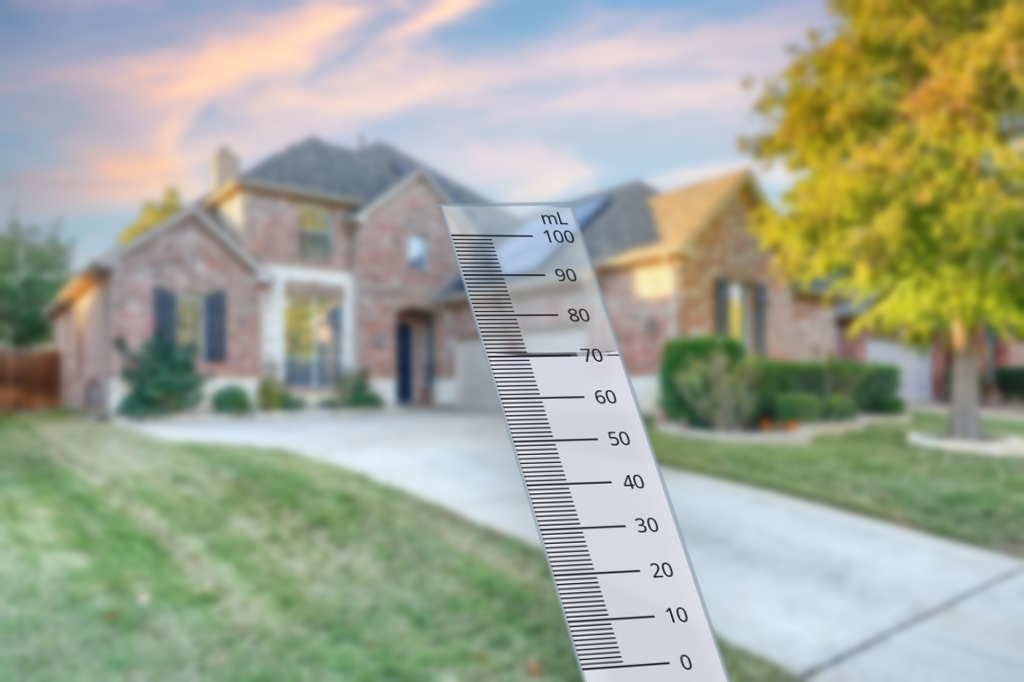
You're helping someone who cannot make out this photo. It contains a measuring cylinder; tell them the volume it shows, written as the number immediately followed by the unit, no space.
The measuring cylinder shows 70mL
